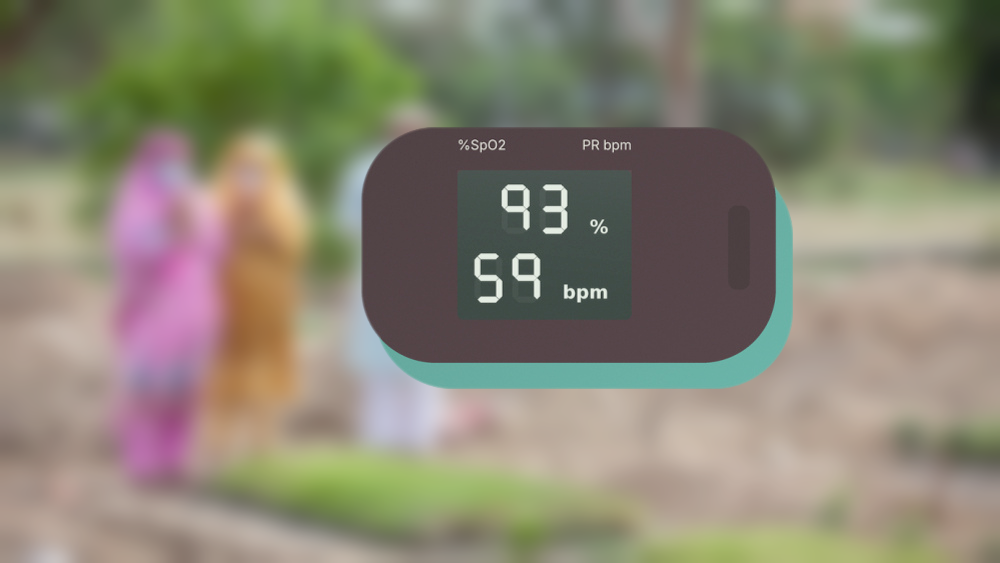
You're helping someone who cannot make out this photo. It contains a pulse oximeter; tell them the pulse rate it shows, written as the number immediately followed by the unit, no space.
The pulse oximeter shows 59bpm
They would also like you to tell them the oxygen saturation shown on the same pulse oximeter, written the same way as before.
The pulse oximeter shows 93%
